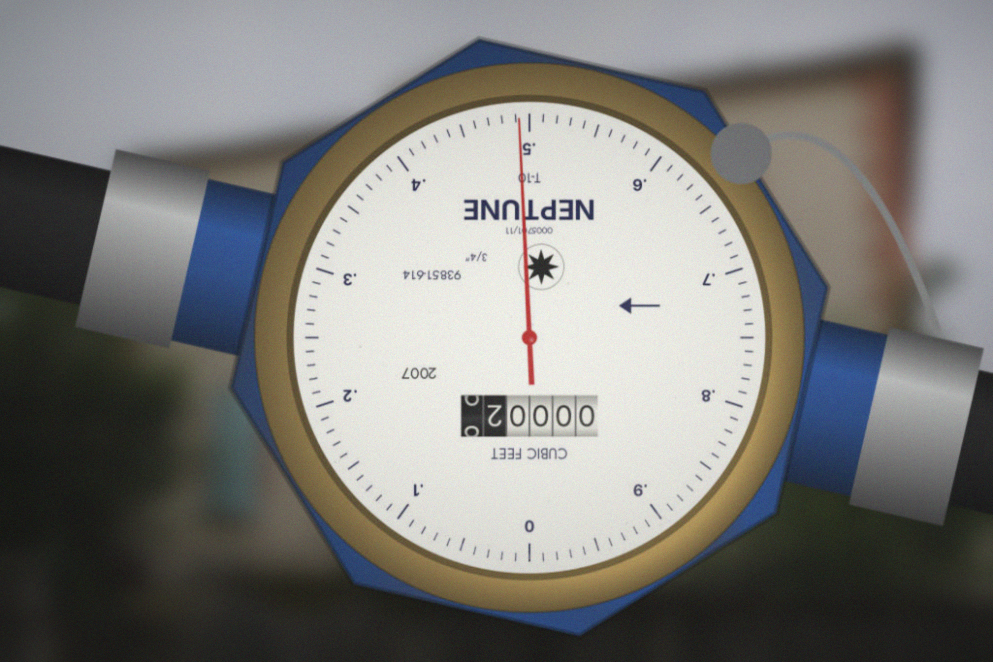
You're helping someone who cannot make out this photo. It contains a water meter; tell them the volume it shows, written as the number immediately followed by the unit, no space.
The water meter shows 28.49ft³
